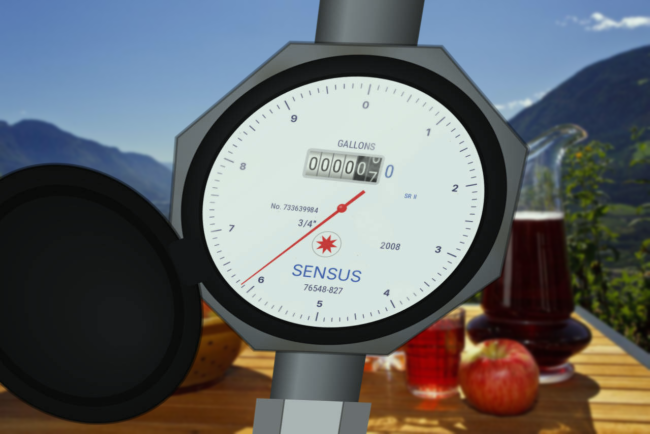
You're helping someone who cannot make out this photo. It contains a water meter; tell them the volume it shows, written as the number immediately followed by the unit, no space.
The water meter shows 66.1gal
